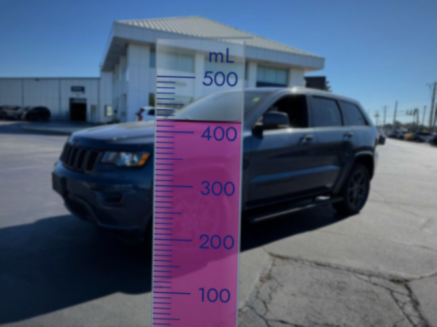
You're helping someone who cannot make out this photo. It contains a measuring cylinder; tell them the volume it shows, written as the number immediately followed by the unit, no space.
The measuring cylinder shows 420mL
